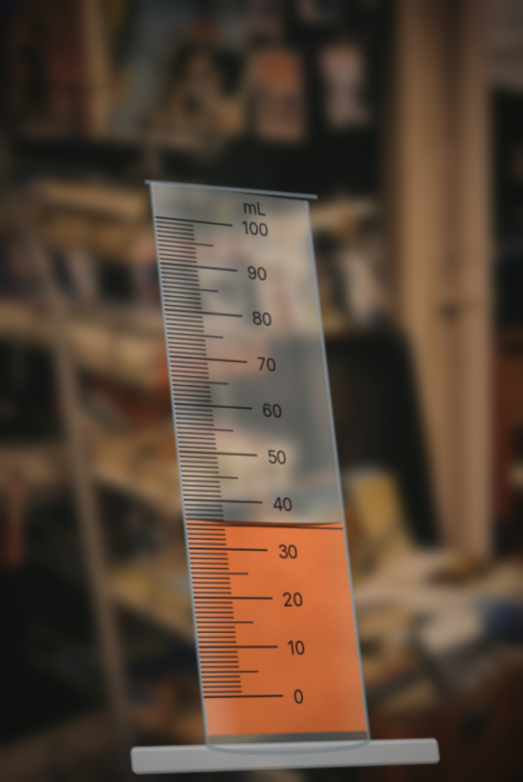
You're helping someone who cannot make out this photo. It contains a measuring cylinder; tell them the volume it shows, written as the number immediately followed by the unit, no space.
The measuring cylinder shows 35mL
